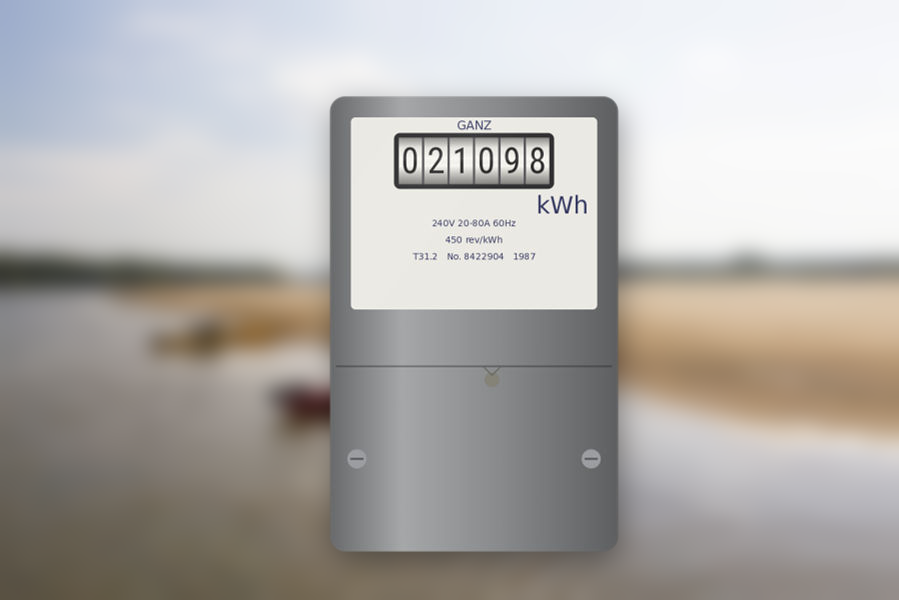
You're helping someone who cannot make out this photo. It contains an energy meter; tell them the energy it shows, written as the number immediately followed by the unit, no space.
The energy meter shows 21098kWh
